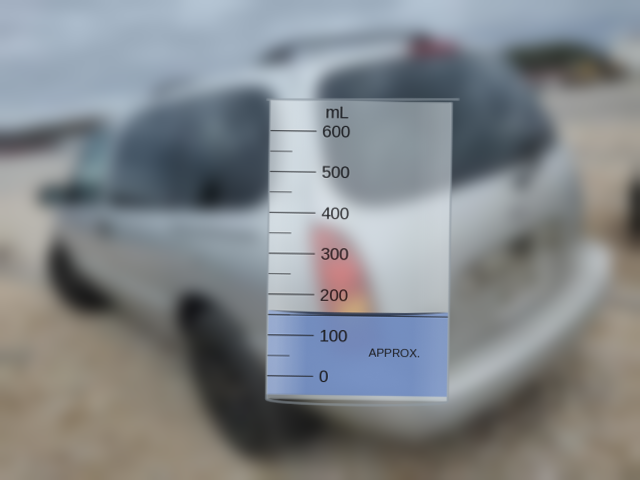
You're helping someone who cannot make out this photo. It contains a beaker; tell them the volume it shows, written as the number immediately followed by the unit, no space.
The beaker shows 150mL
